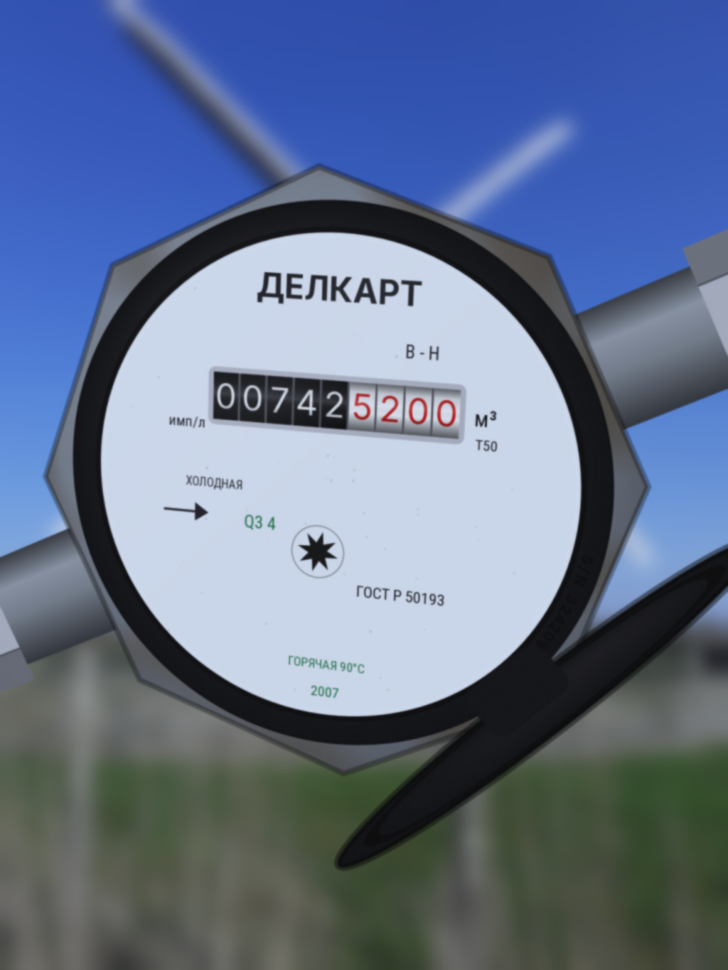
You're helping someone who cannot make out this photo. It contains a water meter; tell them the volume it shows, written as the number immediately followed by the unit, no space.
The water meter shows 742.5200m³
